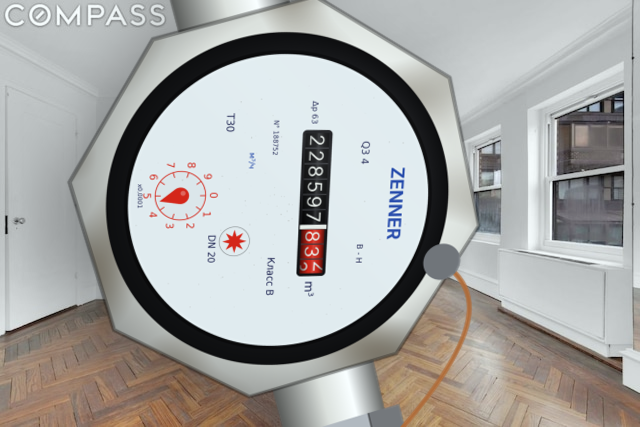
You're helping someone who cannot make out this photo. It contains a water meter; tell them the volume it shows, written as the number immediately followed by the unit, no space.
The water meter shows 228597.8324m³
